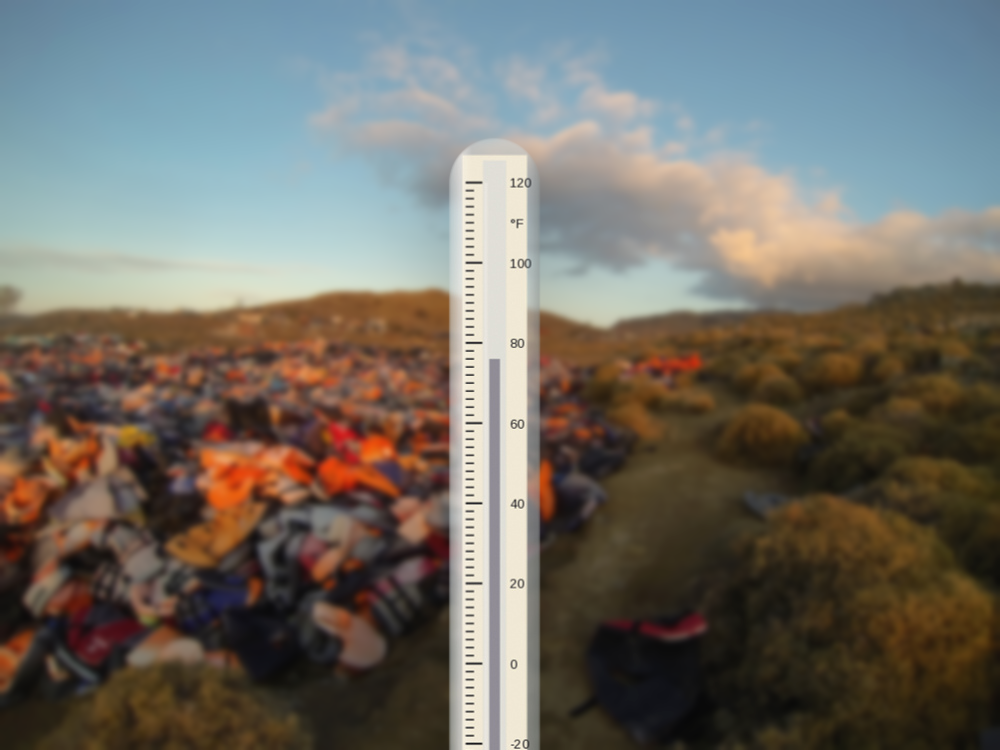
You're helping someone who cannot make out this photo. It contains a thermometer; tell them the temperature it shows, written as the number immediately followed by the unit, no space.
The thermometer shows 76°F
